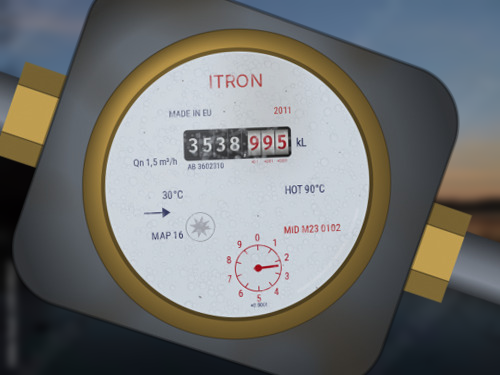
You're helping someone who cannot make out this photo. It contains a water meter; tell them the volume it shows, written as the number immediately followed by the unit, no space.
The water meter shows 3538.9952kL
